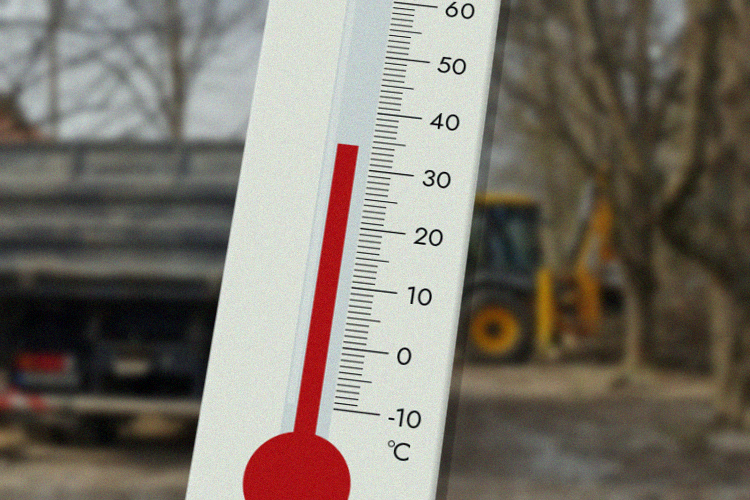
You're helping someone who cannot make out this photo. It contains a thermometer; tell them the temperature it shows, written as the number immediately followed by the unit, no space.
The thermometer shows 34°C
